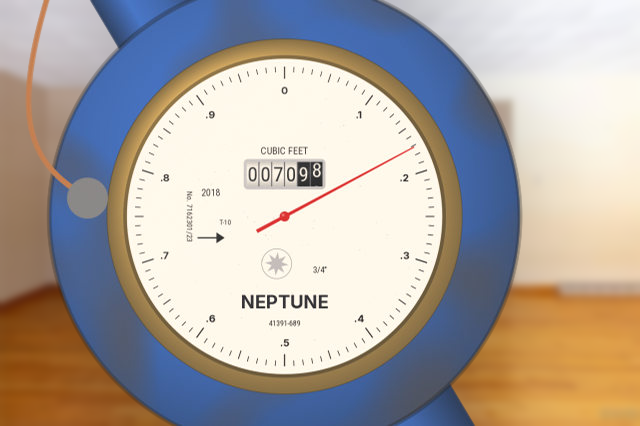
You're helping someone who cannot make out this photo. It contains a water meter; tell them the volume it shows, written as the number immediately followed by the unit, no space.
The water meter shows 7098.17ft³
